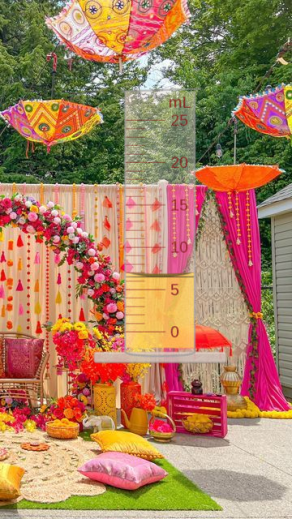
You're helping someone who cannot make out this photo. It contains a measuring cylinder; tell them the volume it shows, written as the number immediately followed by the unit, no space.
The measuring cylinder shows 6.5mL
